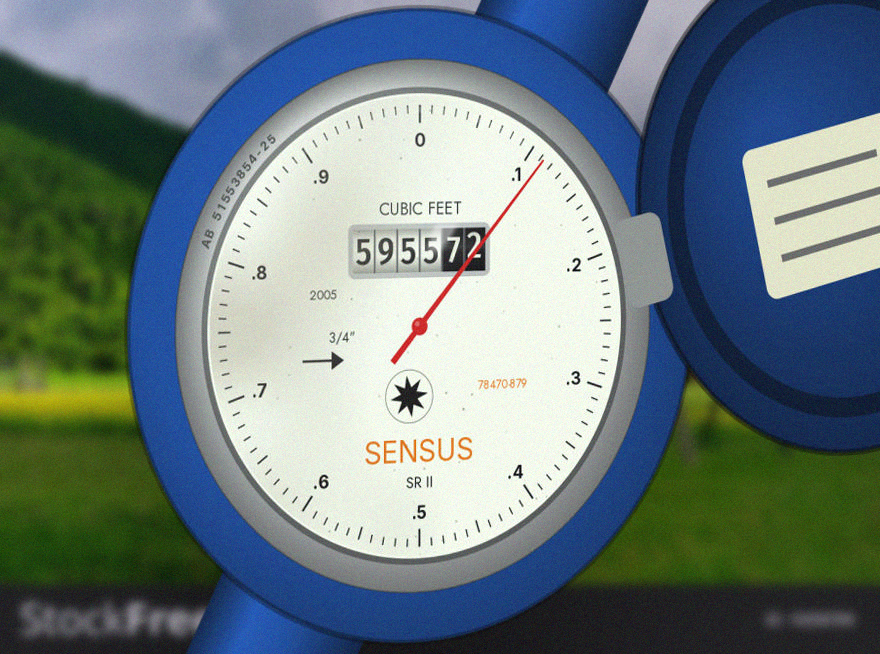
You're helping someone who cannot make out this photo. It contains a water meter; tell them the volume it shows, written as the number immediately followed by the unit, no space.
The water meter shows 595572.11ft³
